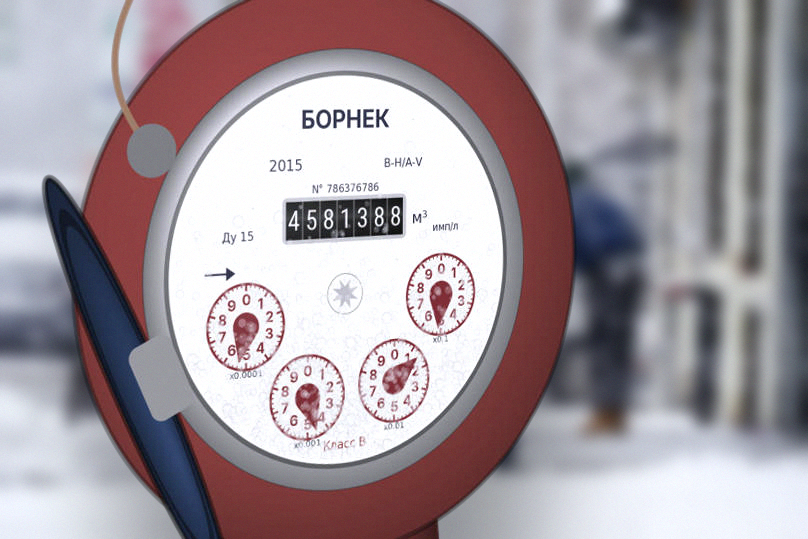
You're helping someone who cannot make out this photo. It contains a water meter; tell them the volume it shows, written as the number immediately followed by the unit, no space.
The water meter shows 4581388.5145m³
